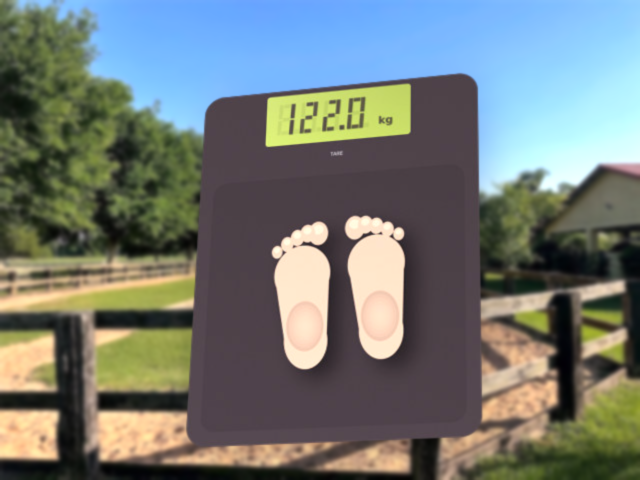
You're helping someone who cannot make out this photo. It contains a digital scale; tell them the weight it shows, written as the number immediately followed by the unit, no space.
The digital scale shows 122.0kg
